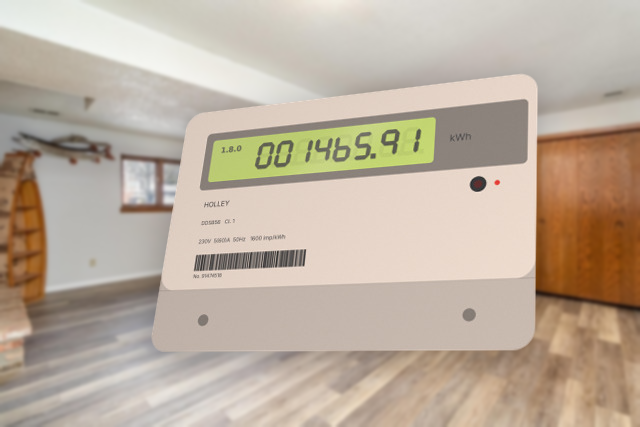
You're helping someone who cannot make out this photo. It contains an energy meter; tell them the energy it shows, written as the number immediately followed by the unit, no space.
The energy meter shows 1465.91kWh
